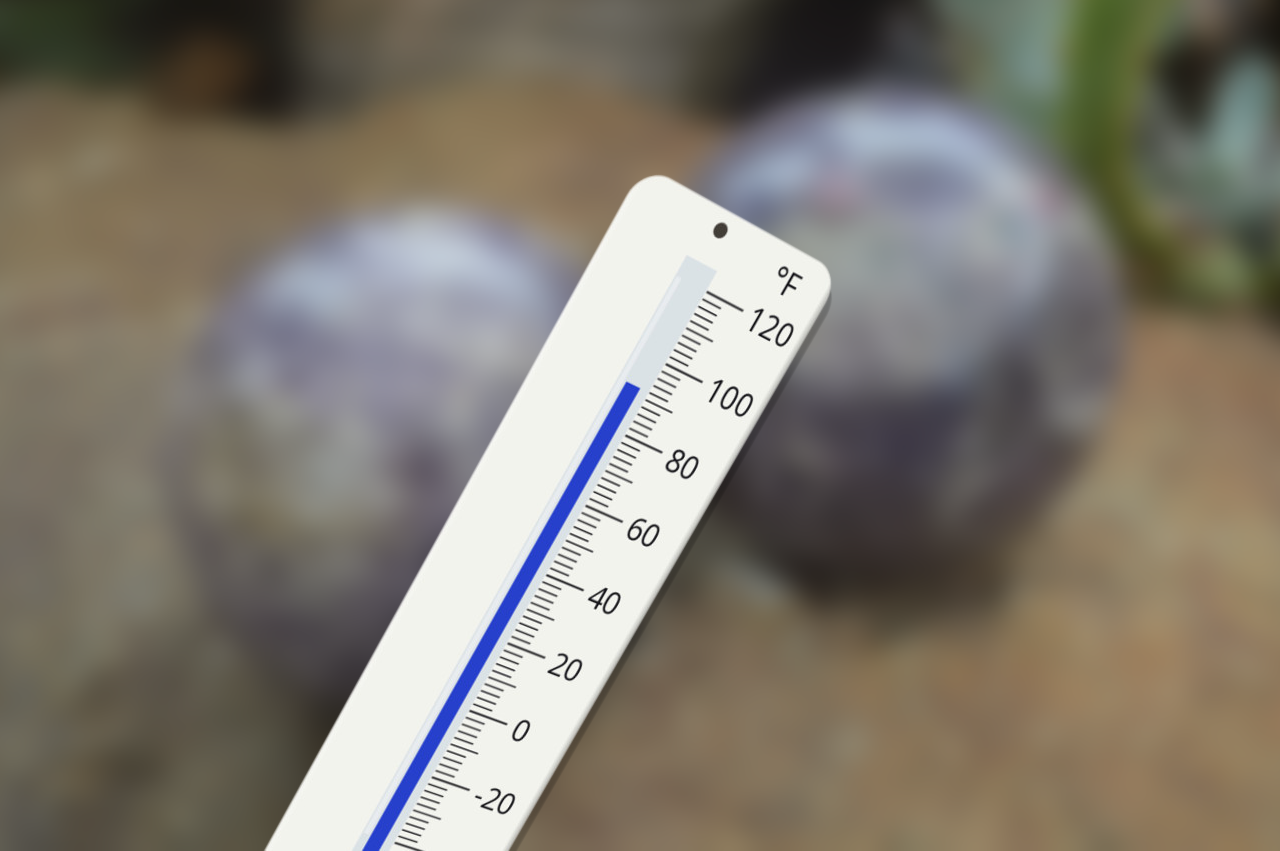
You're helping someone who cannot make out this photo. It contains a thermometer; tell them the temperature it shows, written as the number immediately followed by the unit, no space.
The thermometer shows 92°F
